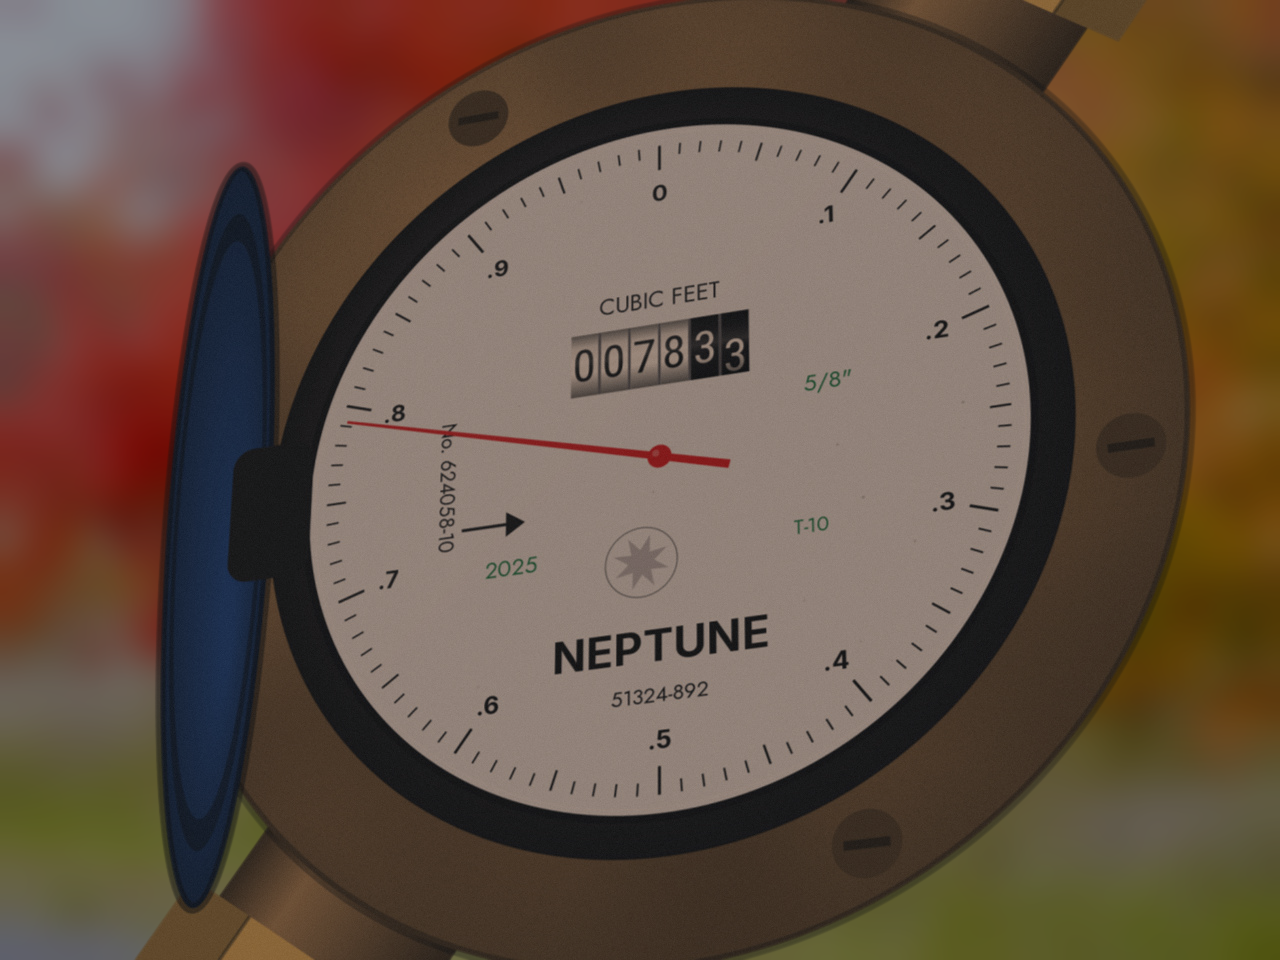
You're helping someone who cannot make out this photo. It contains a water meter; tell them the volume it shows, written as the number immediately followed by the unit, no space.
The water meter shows 7832.79ft³
